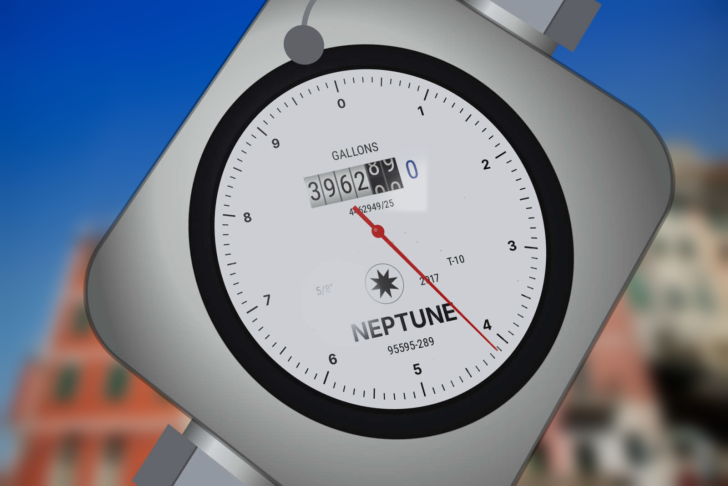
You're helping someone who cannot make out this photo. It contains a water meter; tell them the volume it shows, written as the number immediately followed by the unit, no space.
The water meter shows 3962894.1gal
